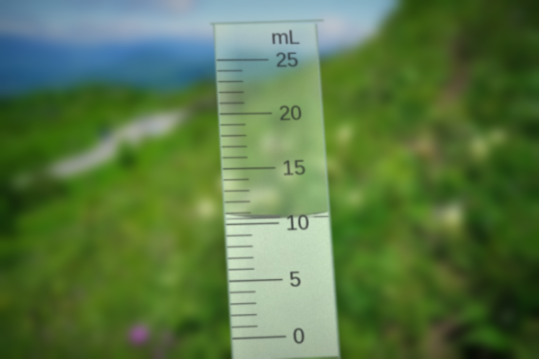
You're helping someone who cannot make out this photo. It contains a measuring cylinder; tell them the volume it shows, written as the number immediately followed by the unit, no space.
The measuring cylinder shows 10.5mL
